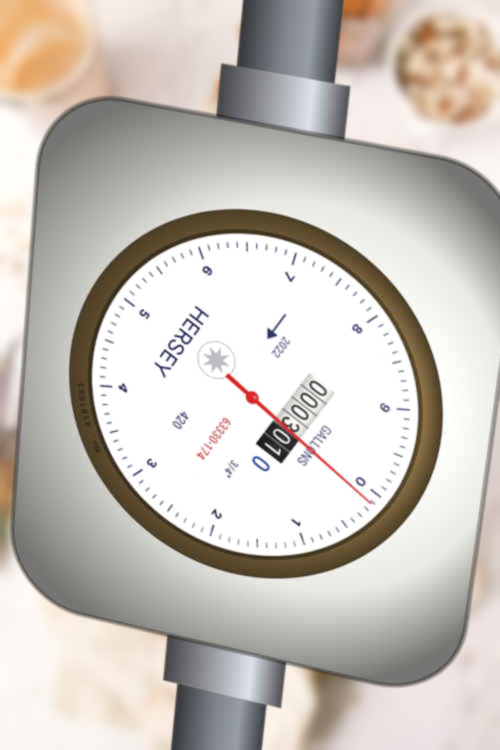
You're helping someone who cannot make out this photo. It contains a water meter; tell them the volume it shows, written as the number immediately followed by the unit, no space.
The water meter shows 3010.1gal
